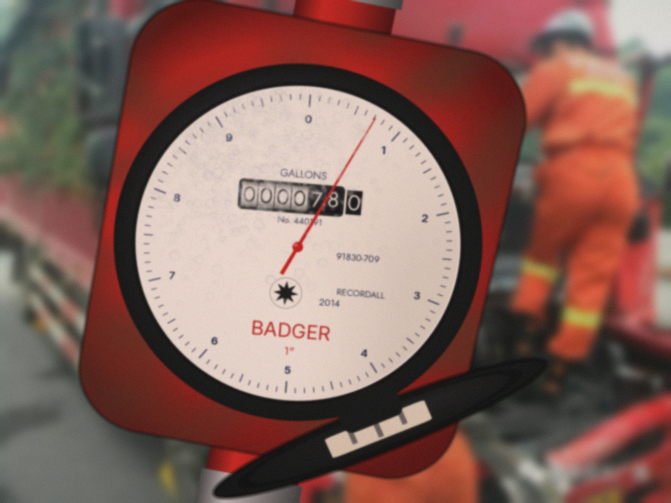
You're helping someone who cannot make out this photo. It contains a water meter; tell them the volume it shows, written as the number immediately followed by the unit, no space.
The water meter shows 780.7gal
